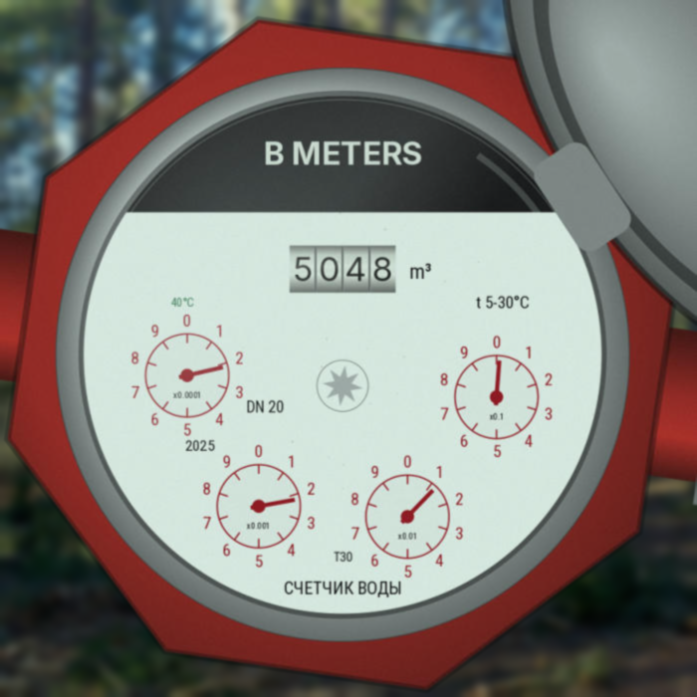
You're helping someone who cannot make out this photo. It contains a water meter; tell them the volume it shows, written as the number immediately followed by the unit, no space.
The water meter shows 5048.0122m³
